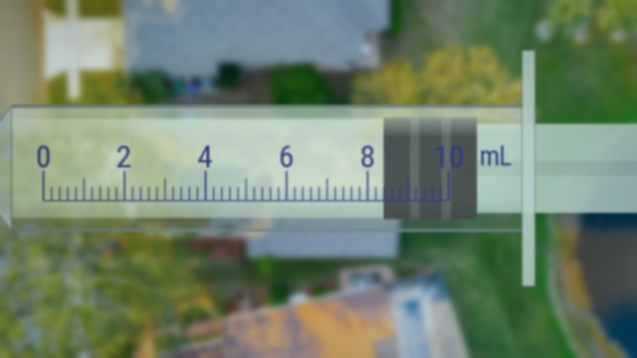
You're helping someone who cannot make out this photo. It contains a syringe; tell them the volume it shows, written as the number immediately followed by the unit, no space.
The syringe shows 8.4mL
